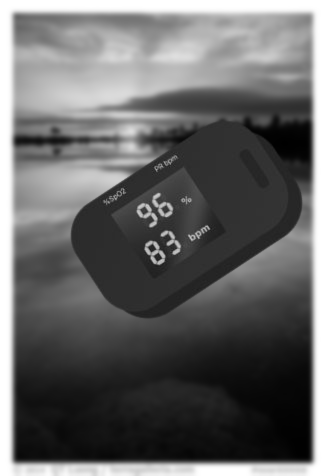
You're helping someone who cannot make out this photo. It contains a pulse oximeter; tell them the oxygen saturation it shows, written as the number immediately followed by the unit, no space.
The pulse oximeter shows 96%
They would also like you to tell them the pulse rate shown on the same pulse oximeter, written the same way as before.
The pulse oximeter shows 83bpm
